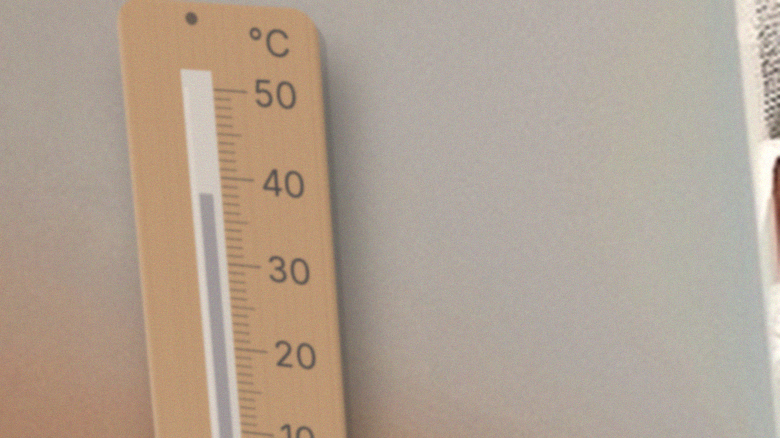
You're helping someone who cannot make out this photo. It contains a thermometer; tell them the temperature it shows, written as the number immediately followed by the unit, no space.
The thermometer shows 38°C
